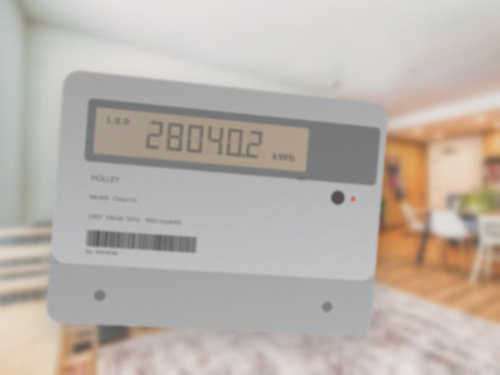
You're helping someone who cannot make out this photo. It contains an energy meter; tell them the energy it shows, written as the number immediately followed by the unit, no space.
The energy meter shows 28040.2kWh
